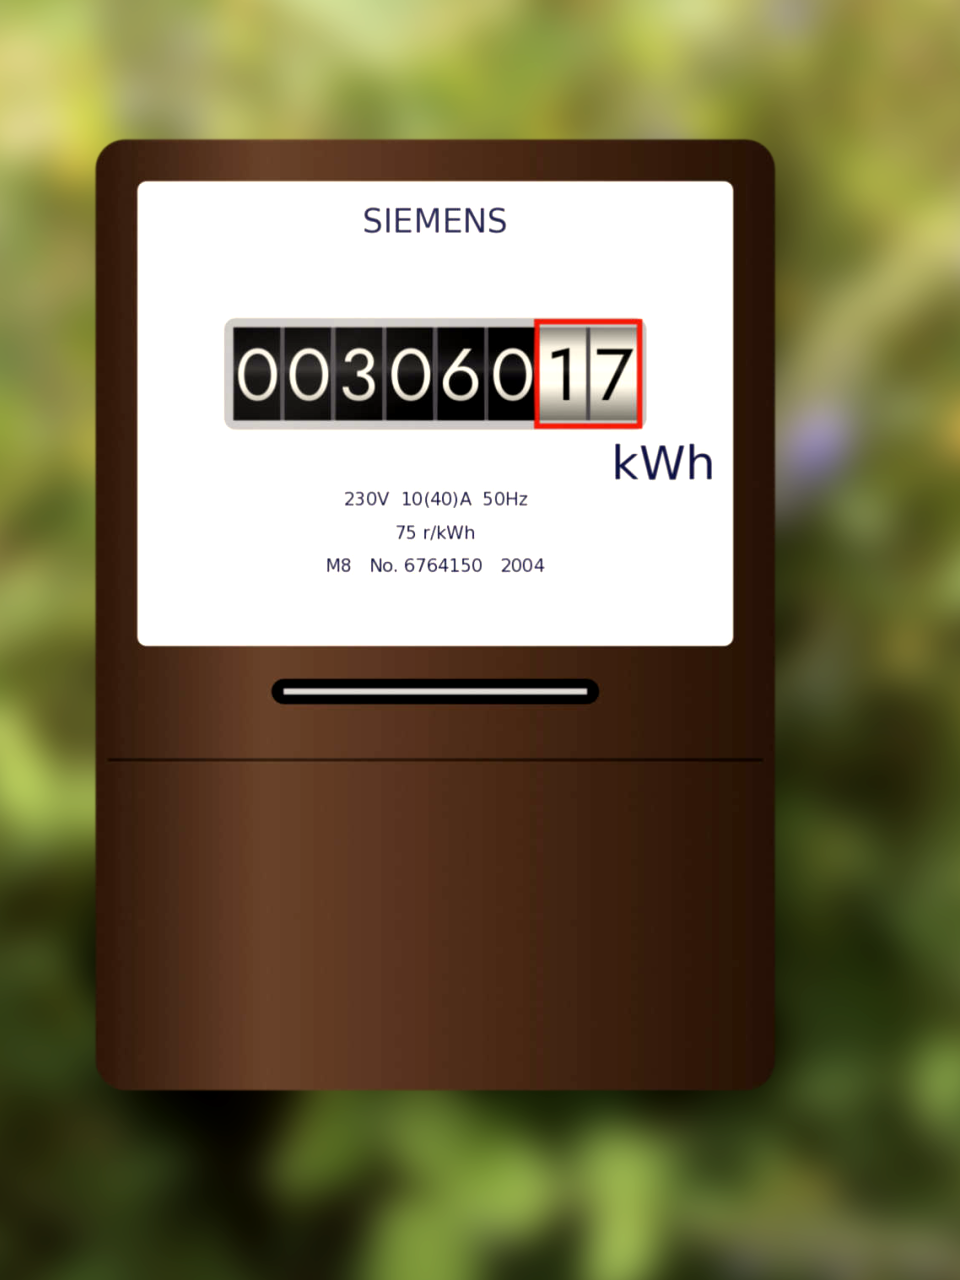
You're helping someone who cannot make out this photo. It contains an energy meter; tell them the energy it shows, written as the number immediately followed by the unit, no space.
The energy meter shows 3060.17kWh
